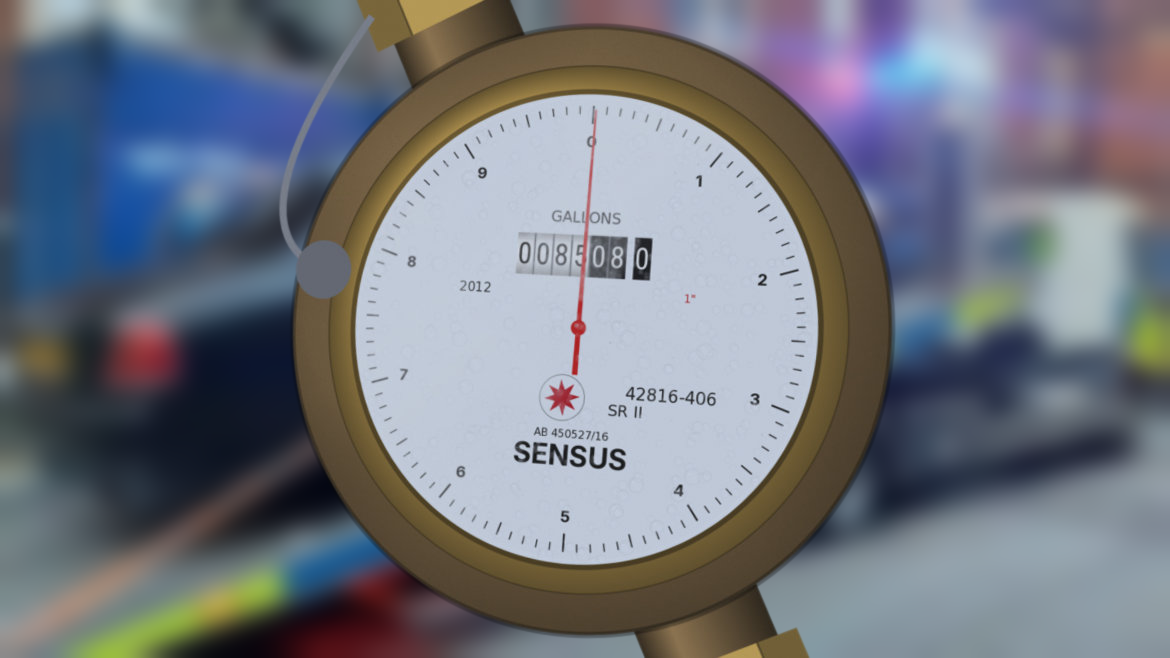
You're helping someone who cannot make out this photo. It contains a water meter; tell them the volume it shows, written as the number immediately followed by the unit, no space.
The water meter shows 85080.0gal
